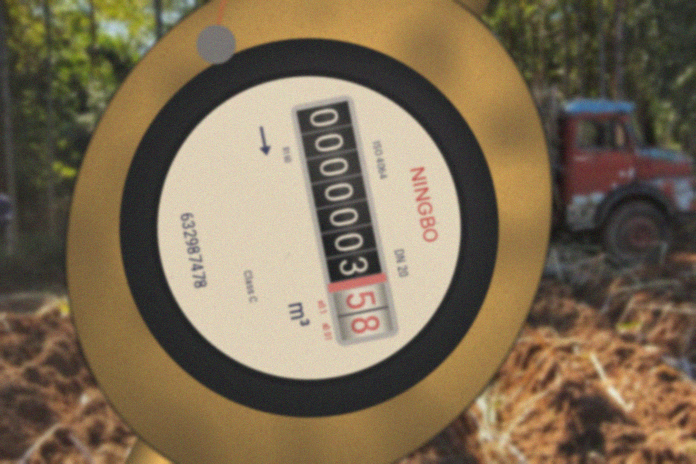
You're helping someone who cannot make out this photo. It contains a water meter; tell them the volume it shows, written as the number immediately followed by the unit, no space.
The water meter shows 3.58m³
